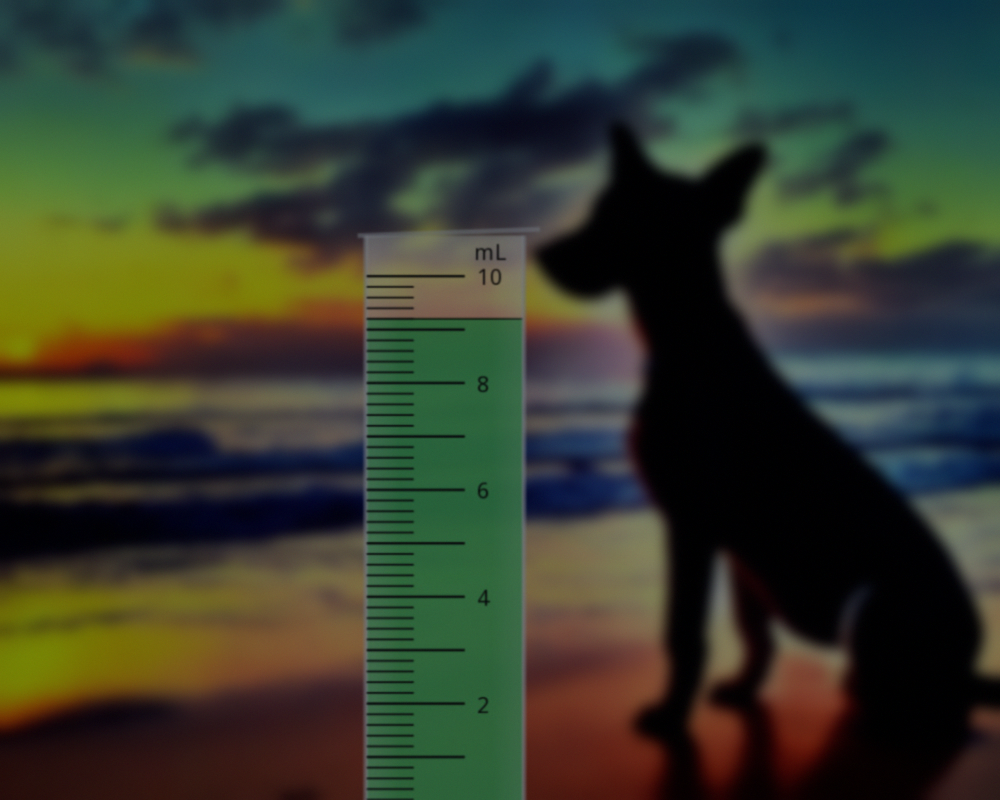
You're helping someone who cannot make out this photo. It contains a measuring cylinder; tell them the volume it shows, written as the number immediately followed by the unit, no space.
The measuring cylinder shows 9.2mL
